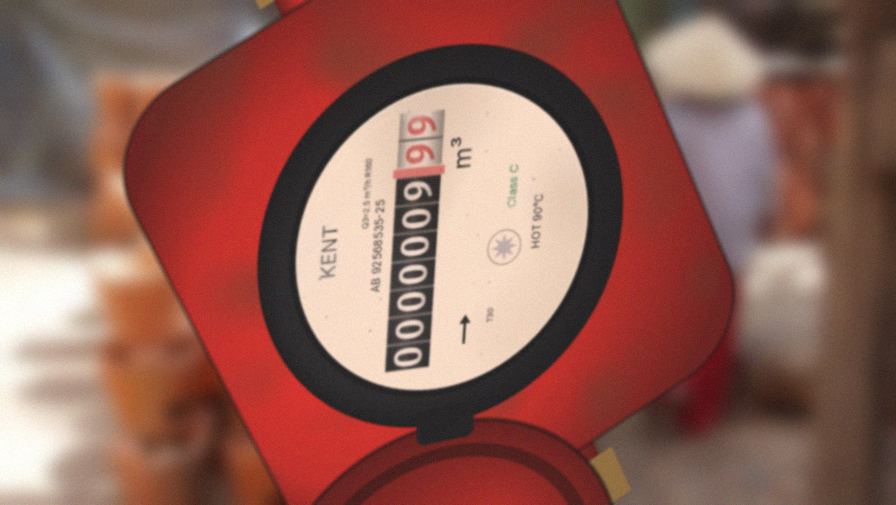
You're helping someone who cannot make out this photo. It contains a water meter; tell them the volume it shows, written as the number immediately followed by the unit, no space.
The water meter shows 9.99m³
